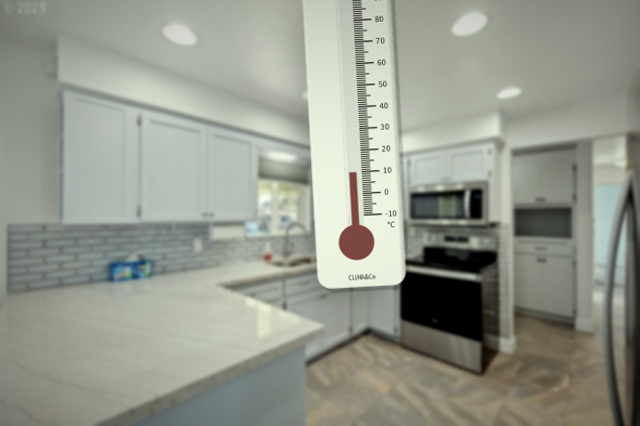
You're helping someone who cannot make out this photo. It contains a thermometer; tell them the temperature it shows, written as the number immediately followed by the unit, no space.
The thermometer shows 10°C
